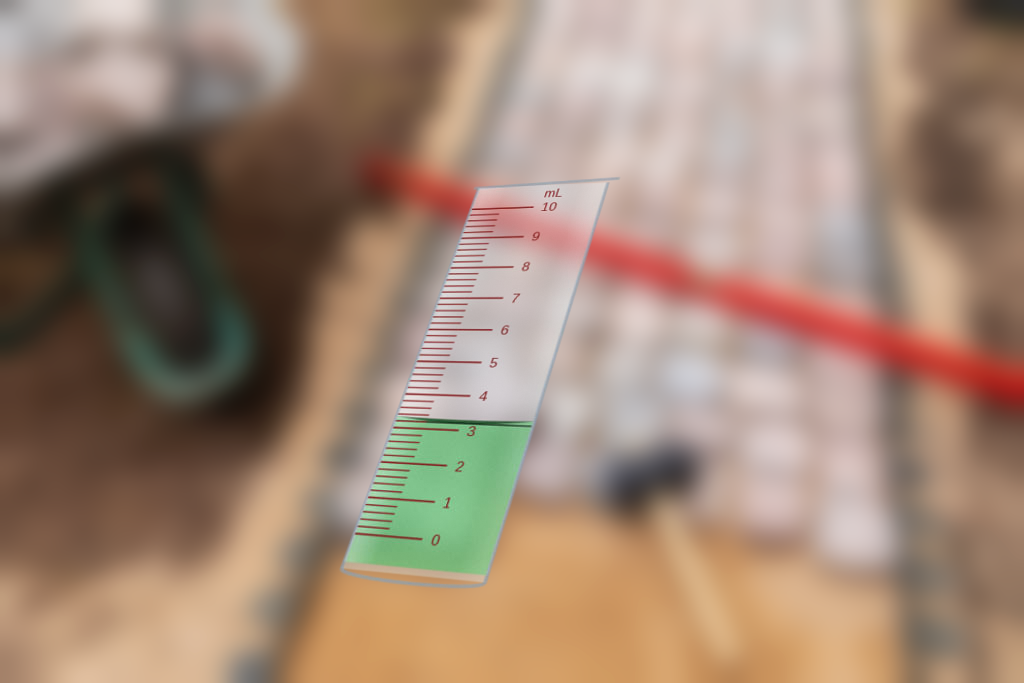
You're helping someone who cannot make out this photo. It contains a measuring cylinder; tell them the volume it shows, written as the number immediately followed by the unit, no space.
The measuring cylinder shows 3.2mL
